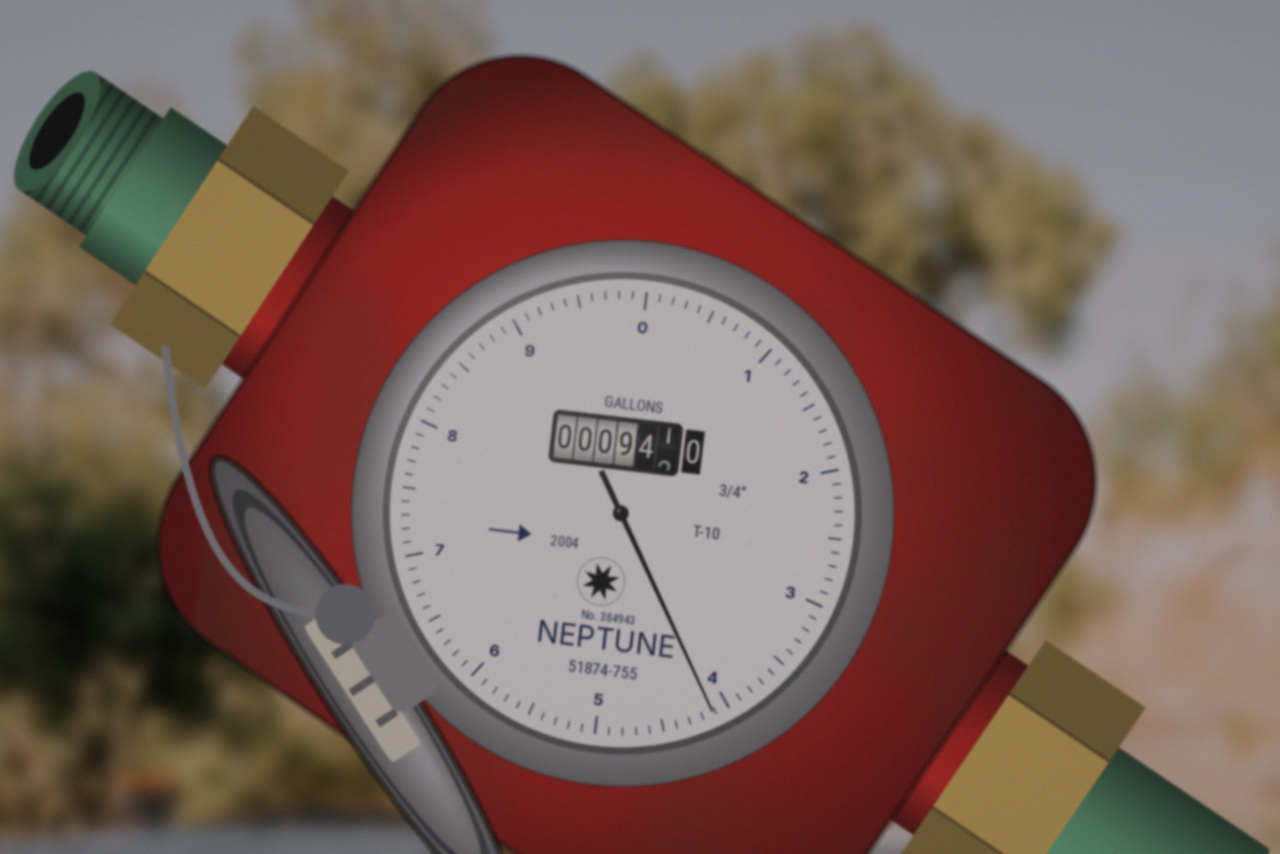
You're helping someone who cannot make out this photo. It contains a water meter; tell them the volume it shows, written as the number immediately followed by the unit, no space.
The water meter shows 9414.1gal
